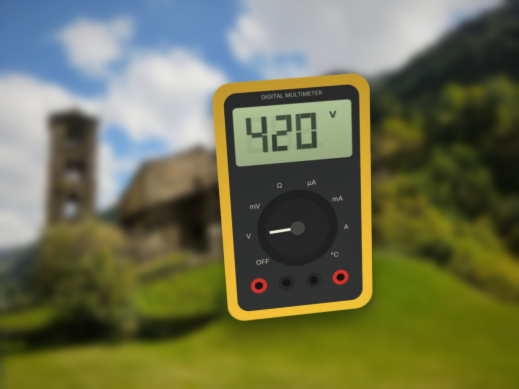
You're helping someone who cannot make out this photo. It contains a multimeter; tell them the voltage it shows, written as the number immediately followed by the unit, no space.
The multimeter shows 420V
